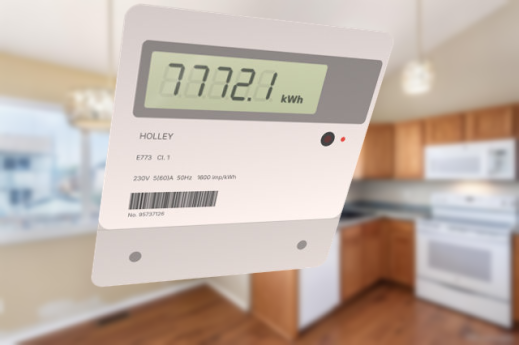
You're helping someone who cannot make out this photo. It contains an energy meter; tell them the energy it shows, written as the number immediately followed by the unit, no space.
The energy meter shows 7772.1kWh
